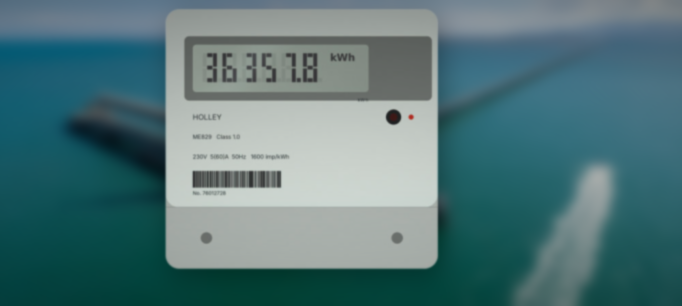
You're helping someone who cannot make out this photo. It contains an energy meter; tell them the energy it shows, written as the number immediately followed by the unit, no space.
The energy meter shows 36357.8kWh
